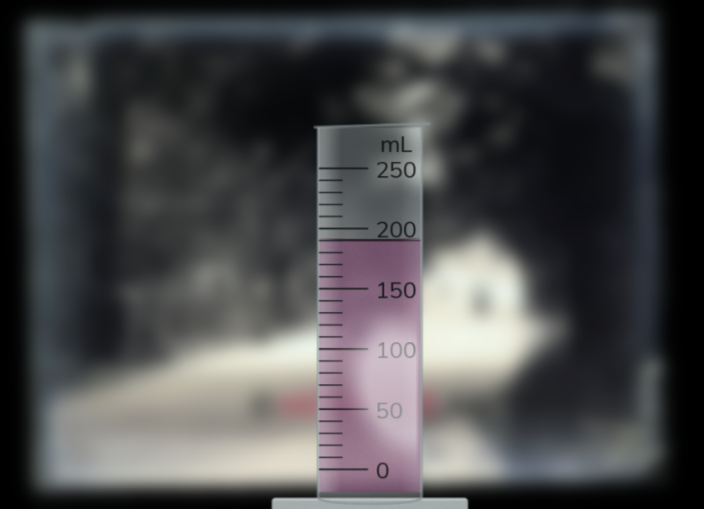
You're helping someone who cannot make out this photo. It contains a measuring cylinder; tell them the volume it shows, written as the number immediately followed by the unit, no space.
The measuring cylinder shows 190mL
